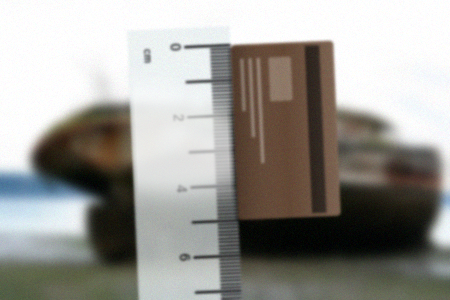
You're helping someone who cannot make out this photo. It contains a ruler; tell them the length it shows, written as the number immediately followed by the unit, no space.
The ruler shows 5cm
